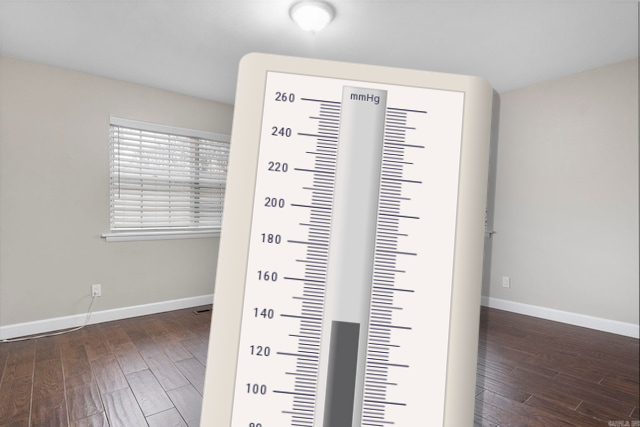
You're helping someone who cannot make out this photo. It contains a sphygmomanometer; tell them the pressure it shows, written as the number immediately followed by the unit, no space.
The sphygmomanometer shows 140mmHg
